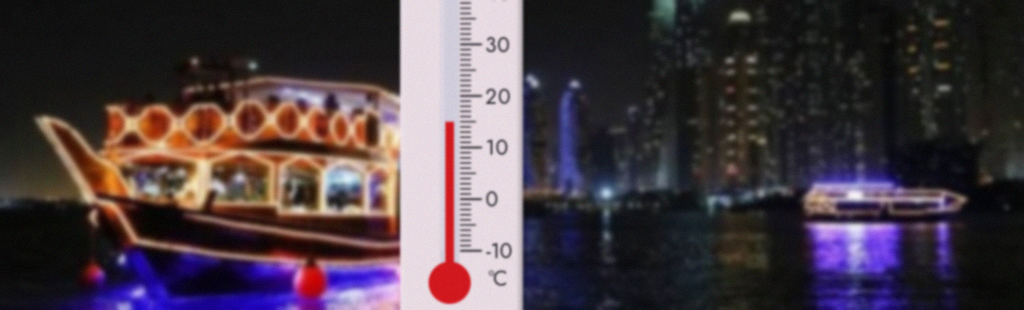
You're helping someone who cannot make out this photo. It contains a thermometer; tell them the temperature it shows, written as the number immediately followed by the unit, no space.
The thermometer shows 15°C
